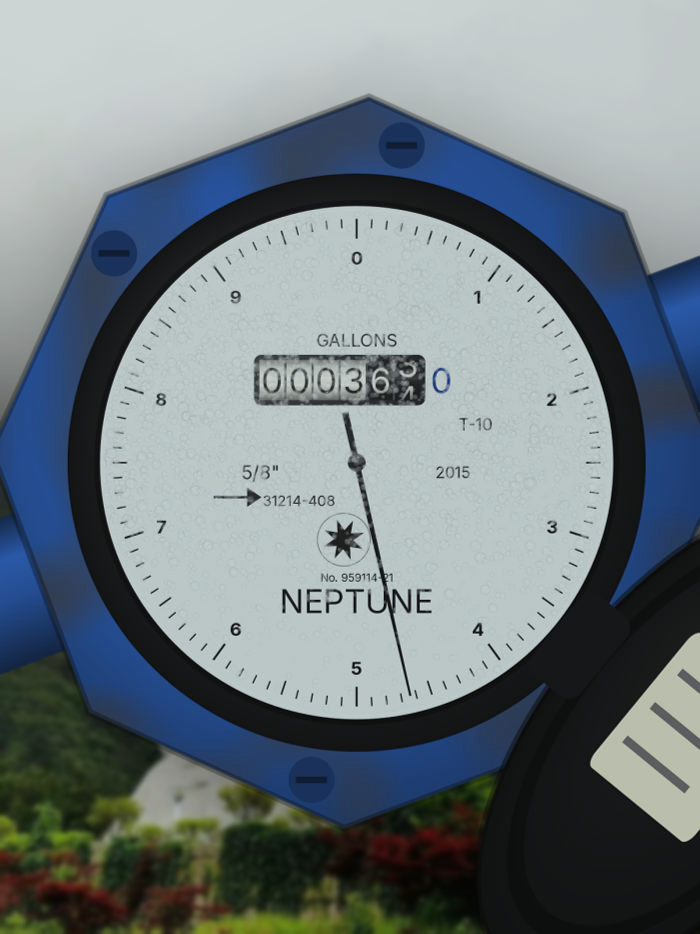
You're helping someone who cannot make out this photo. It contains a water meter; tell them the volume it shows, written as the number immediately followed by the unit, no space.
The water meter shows 3634.6gal
